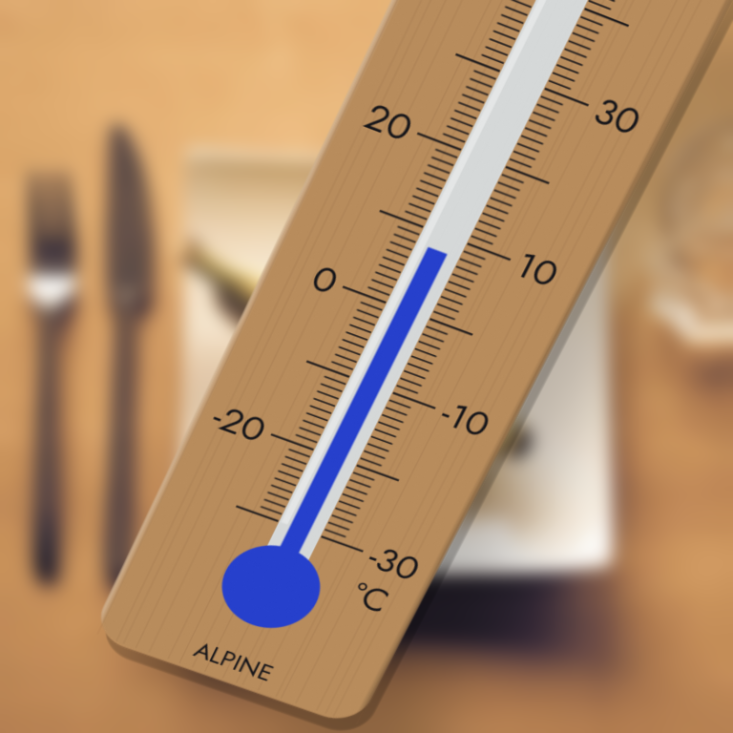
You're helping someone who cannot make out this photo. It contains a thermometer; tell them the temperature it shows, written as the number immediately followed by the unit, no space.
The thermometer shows 8°C
